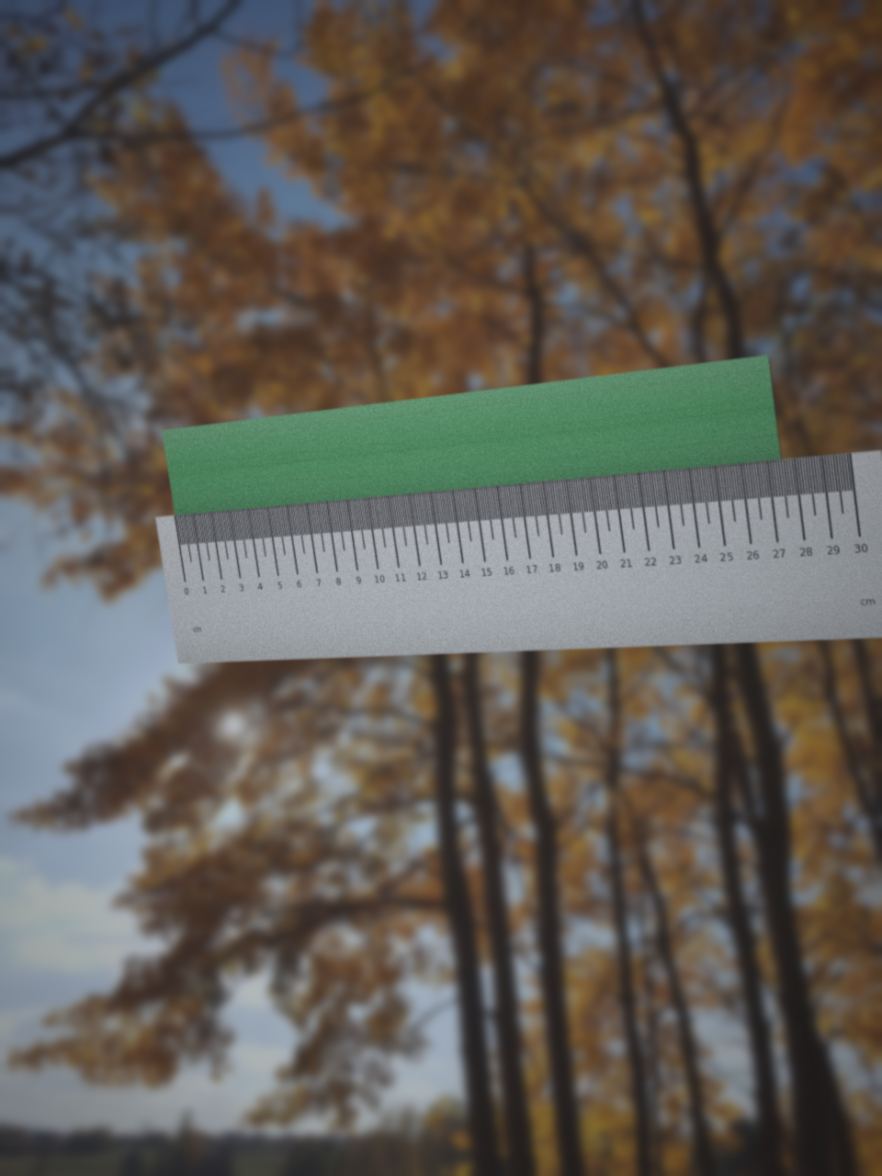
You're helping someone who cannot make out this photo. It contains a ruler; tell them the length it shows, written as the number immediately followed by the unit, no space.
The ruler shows 27.5cm
